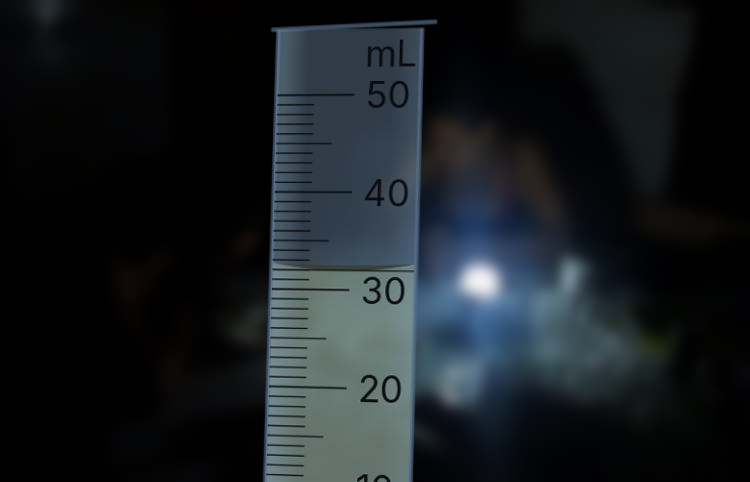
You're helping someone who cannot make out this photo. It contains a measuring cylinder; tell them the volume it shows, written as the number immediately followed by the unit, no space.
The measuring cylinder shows 32mL
